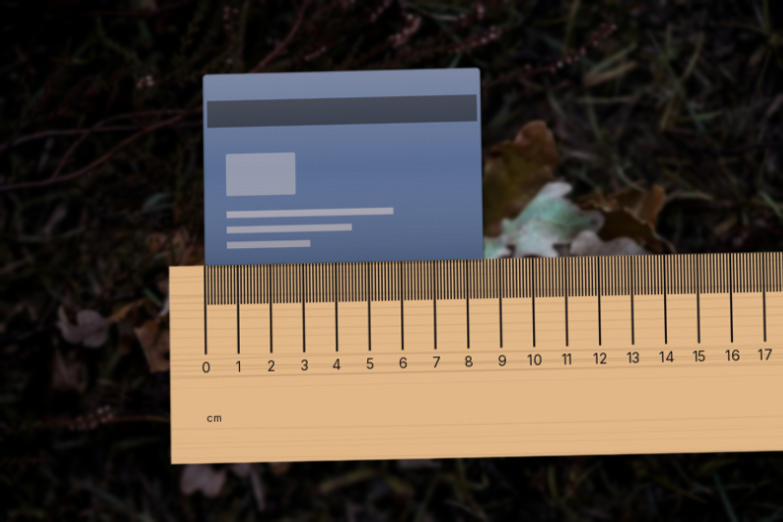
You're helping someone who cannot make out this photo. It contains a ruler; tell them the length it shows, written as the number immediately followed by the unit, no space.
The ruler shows 8.5cm
